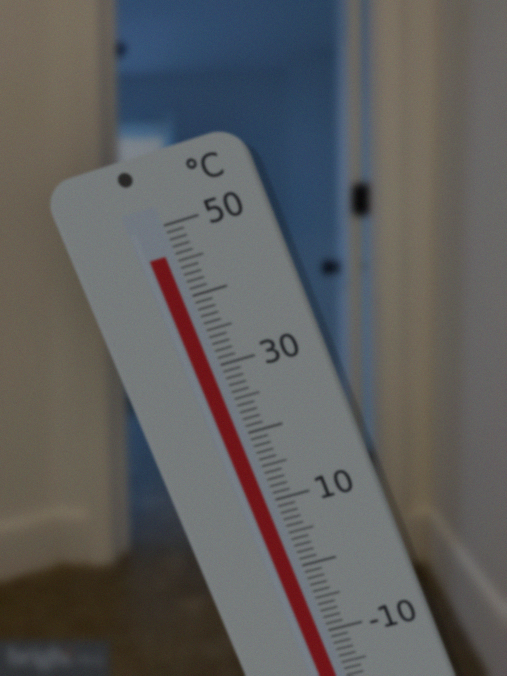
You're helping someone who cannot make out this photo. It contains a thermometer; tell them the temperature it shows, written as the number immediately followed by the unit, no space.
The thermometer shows 46°C
